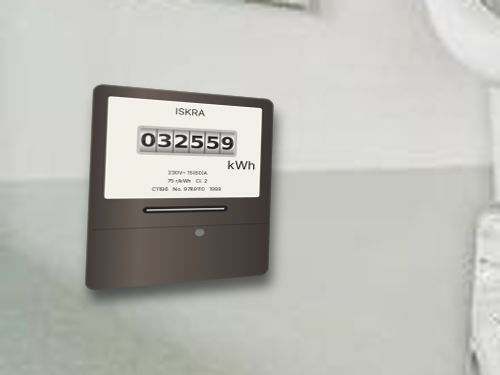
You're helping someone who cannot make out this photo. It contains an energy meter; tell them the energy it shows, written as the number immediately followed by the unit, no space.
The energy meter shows 32559kWh
